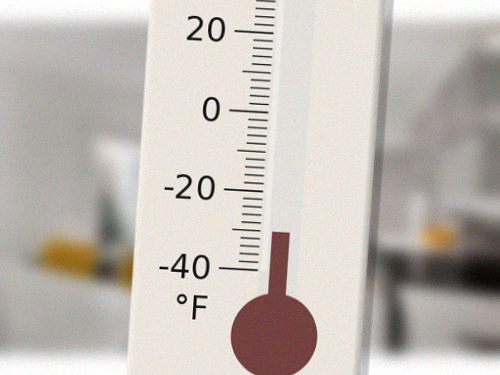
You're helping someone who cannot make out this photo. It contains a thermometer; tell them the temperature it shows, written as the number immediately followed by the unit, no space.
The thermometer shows -30°F
